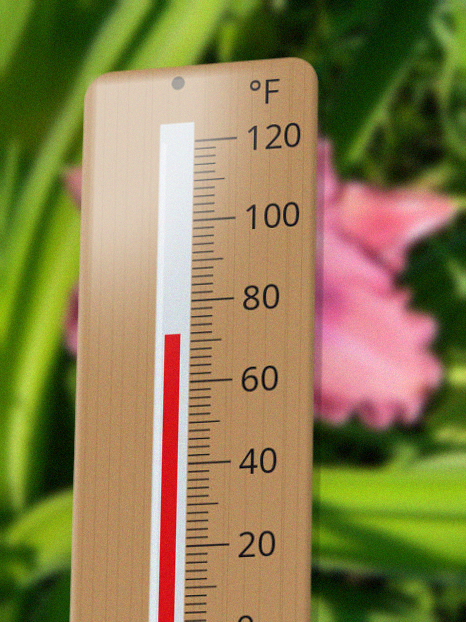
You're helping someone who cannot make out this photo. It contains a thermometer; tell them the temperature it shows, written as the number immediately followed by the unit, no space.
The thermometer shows 72°F
